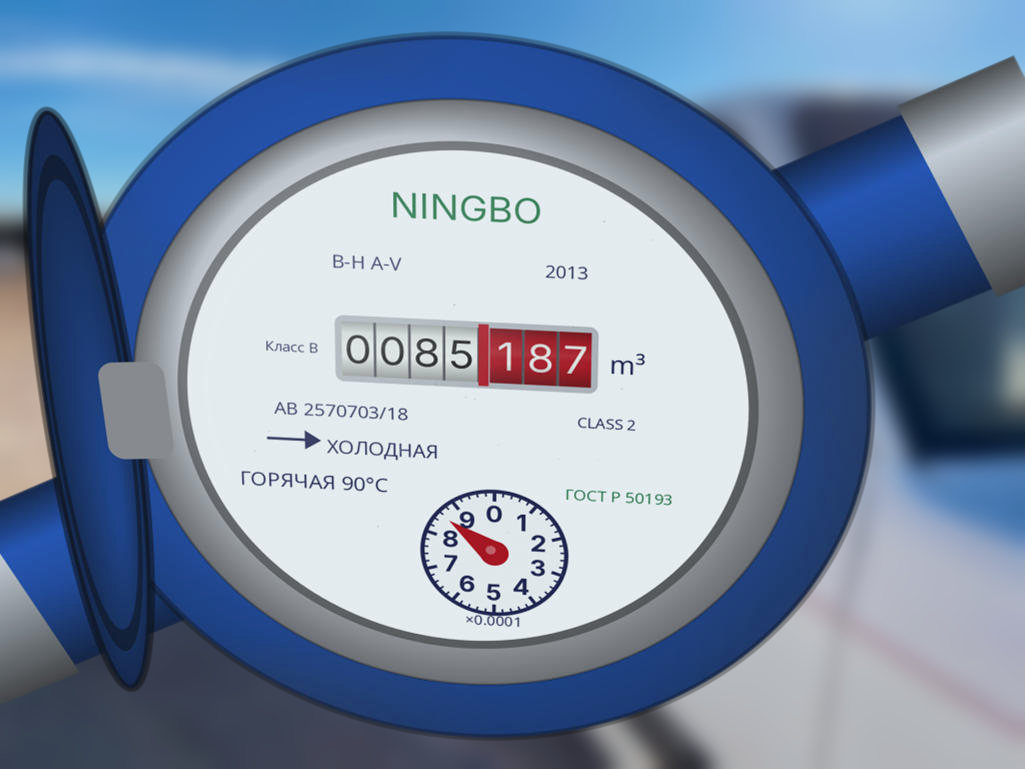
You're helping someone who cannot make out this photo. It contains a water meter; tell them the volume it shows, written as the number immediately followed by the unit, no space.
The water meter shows 85.1878m³
